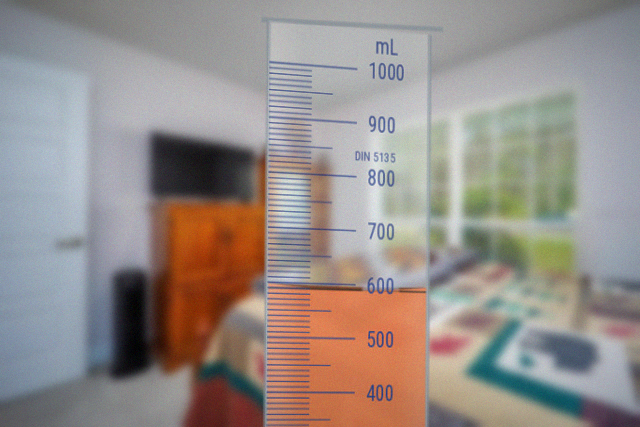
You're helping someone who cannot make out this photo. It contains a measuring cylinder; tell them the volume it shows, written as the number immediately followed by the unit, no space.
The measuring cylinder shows 590mL
